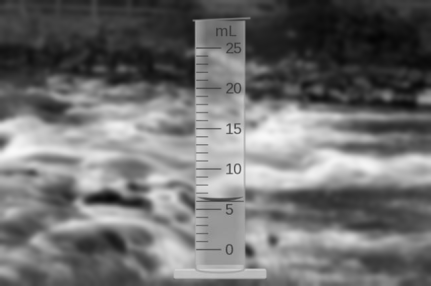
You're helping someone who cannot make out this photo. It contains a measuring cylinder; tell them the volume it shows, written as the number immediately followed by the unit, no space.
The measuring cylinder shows 6mL
